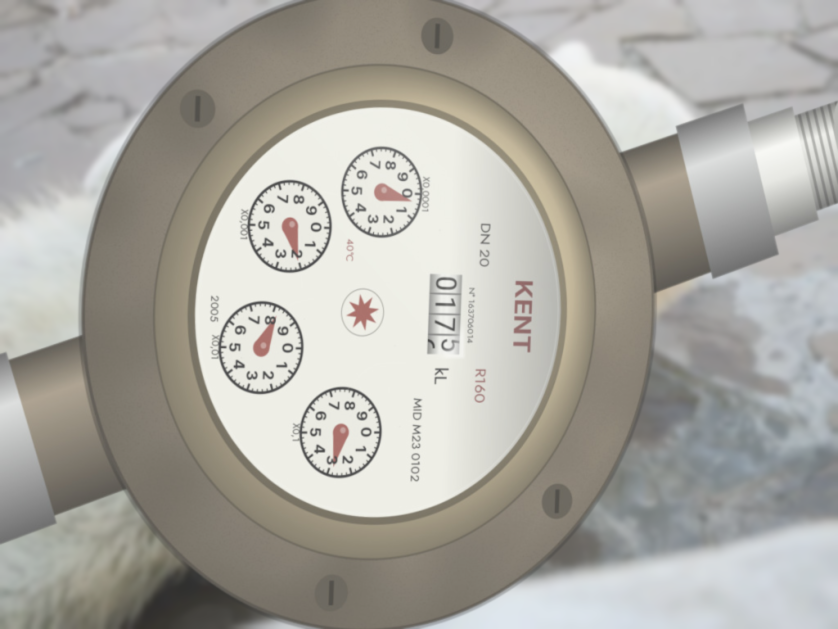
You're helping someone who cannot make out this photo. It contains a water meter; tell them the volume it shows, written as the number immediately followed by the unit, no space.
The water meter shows 175.2820kL
